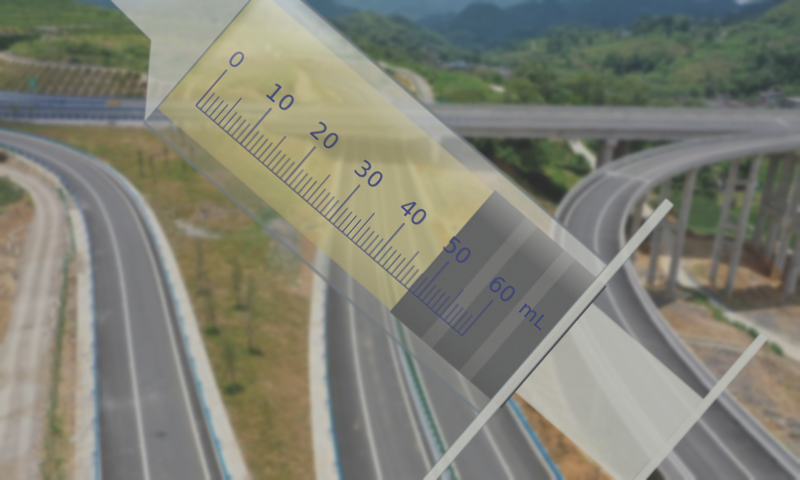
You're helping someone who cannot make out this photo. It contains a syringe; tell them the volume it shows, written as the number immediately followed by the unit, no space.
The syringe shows 48mL
